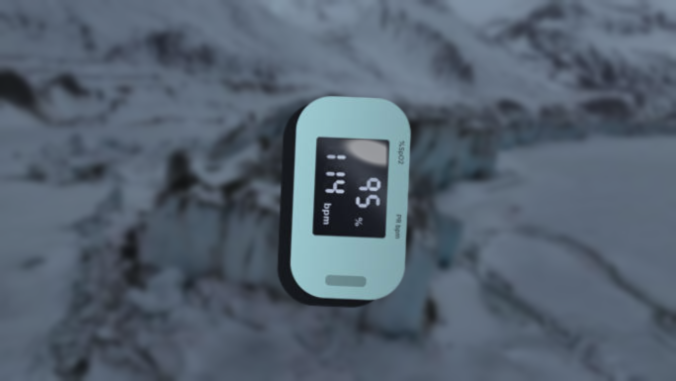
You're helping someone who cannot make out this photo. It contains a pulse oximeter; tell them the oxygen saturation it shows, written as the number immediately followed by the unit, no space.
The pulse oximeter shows 95%
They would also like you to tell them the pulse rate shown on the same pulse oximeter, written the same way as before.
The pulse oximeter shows 114bpm
